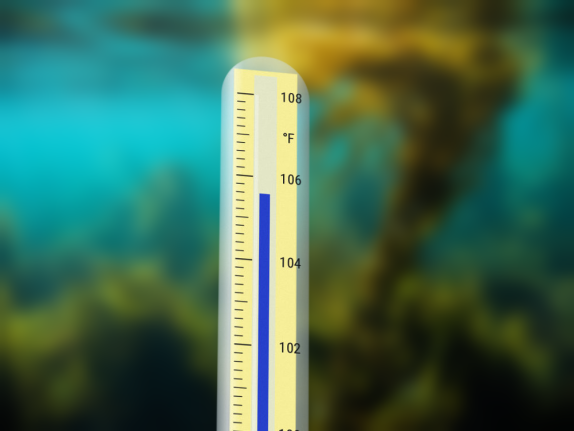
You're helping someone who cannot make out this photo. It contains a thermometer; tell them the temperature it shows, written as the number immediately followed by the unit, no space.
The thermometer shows 105.6°F
